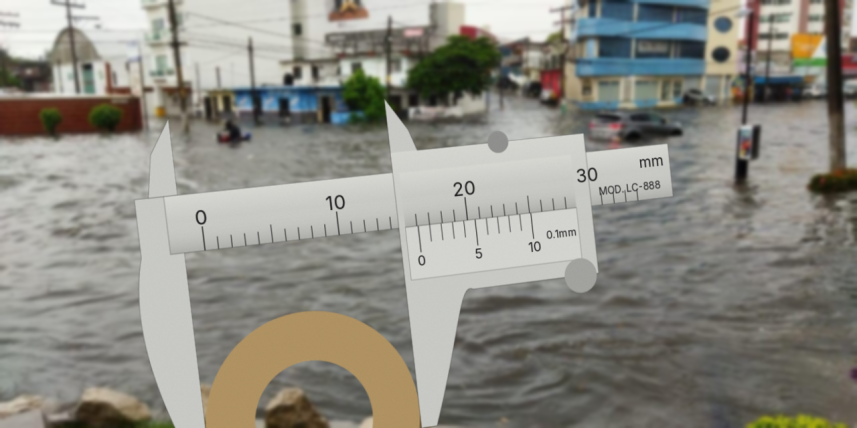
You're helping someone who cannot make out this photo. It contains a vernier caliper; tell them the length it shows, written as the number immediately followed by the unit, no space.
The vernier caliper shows 16.1mm
